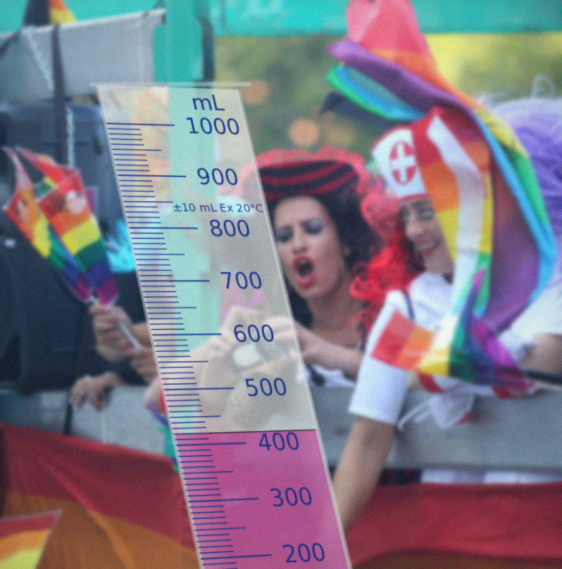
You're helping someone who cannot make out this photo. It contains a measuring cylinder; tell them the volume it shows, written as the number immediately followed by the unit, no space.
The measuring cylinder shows 420mL
